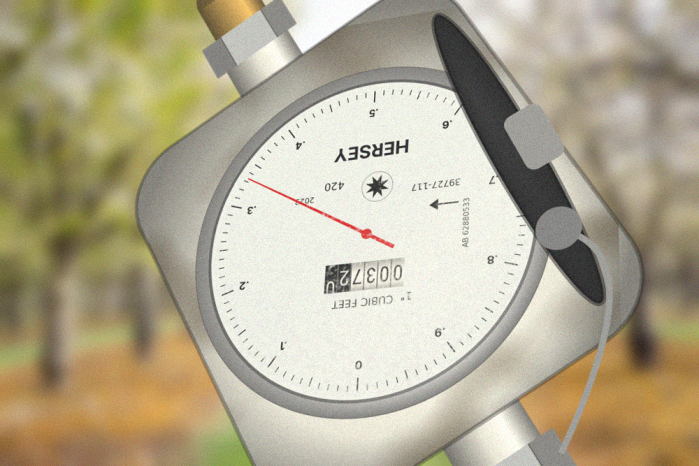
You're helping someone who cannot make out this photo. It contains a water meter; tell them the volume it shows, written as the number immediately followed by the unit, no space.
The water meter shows 3720.33ft³
